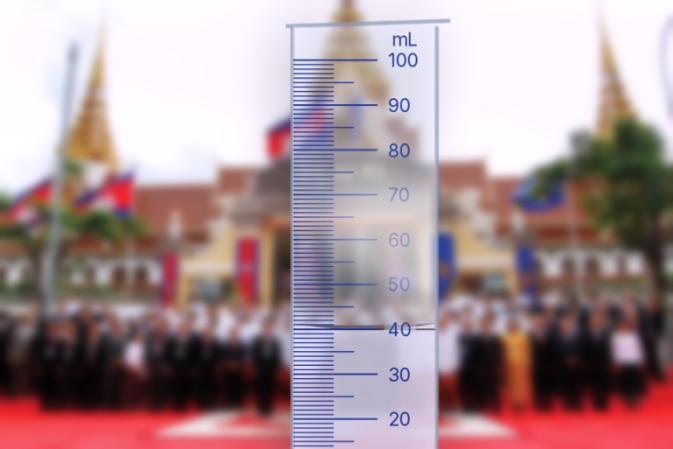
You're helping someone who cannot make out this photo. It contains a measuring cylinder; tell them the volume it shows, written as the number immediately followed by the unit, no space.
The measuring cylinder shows 40mL
